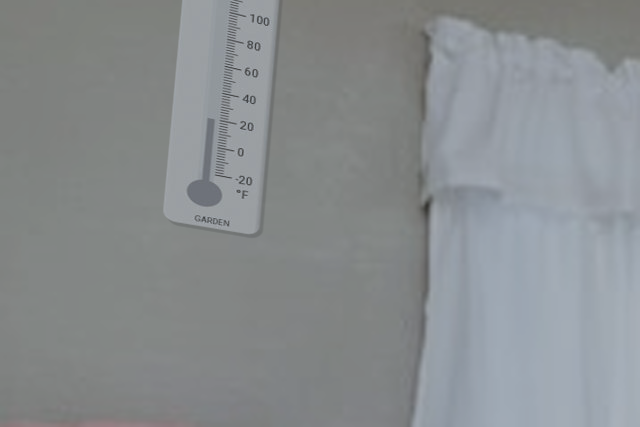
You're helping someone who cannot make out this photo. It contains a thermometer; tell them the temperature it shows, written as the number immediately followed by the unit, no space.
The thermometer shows 20°F
